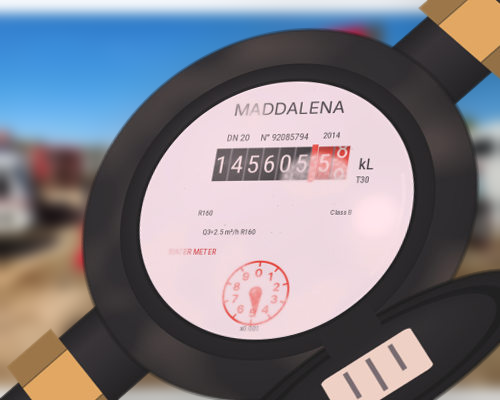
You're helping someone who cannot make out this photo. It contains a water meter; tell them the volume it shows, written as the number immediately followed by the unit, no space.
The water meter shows 145605.584kL
